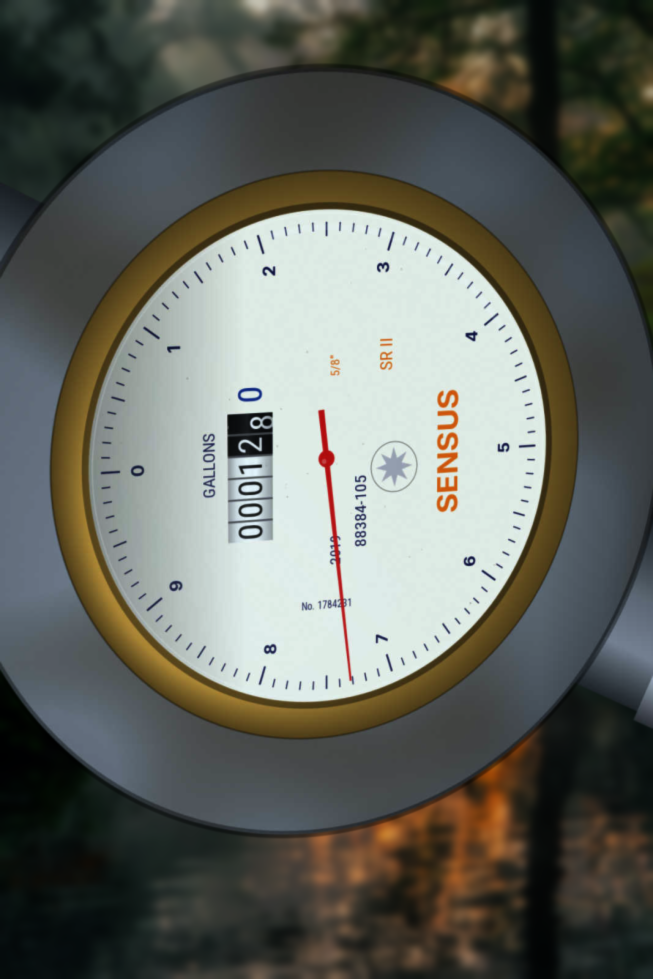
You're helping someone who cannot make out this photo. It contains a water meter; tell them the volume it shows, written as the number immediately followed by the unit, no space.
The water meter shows 1277.3gal
